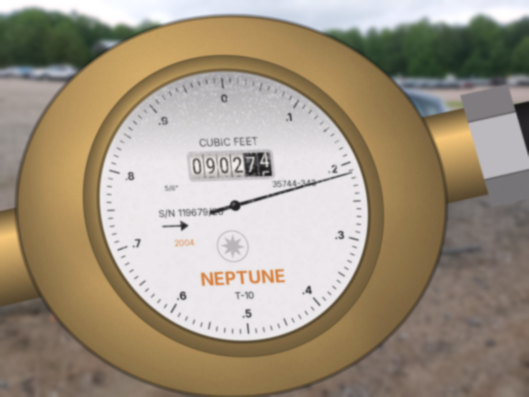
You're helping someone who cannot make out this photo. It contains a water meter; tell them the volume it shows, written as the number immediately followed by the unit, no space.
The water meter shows 90274.21ft³
